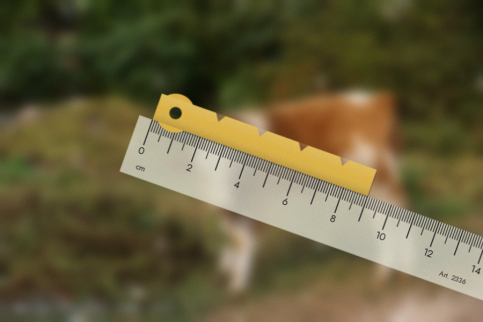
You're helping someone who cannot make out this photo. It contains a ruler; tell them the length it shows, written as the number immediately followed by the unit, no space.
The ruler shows 9cm
